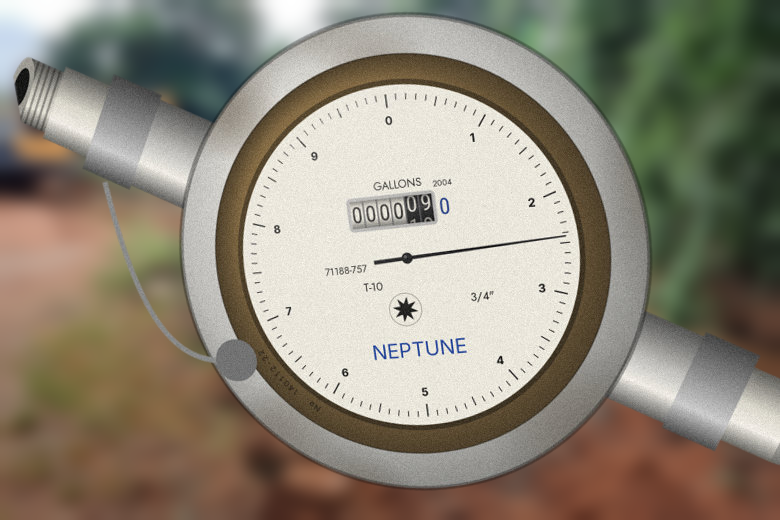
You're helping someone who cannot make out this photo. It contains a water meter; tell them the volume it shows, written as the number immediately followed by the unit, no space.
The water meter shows 92.4gal
